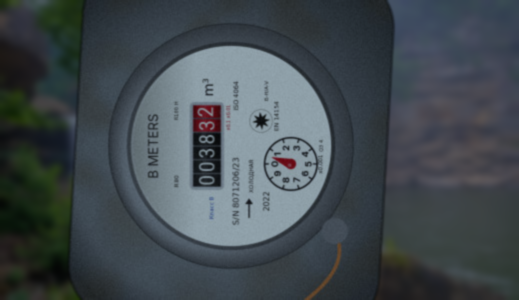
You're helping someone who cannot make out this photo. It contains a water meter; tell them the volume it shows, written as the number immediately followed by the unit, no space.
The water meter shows 38.320m³
